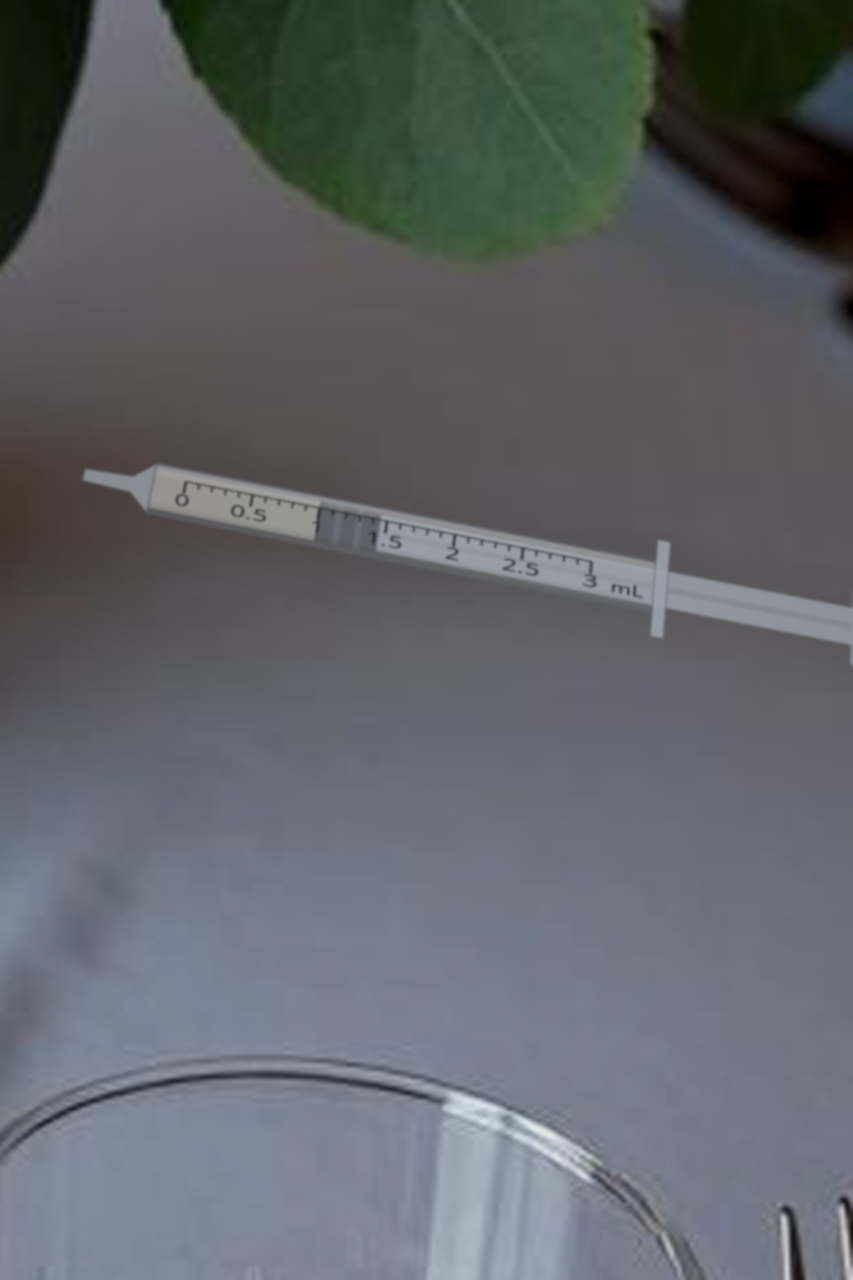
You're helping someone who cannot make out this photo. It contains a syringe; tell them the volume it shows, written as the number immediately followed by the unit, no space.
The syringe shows 1mL
